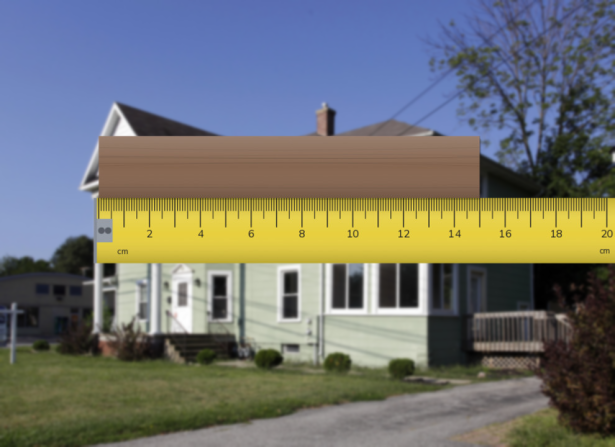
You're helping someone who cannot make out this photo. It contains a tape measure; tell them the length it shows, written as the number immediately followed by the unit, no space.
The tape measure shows 15cm
